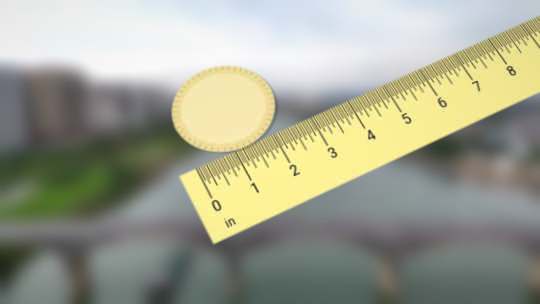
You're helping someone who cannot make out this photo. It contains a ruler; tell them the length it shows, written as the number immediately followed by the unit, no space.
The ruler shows 2.5in
